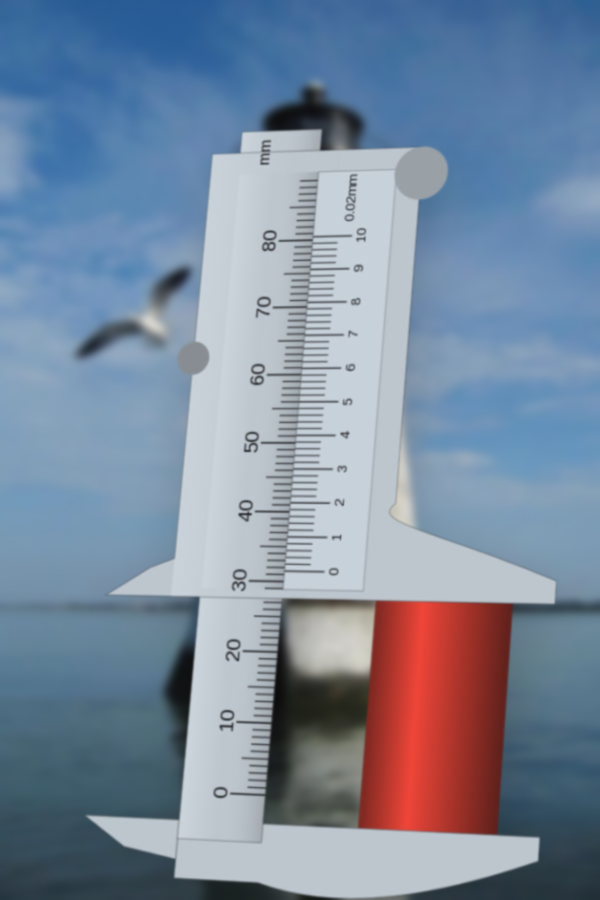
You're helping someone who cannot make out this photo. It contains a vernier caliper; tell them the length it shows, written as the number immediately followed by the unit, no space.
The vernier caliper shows 31.5mm
